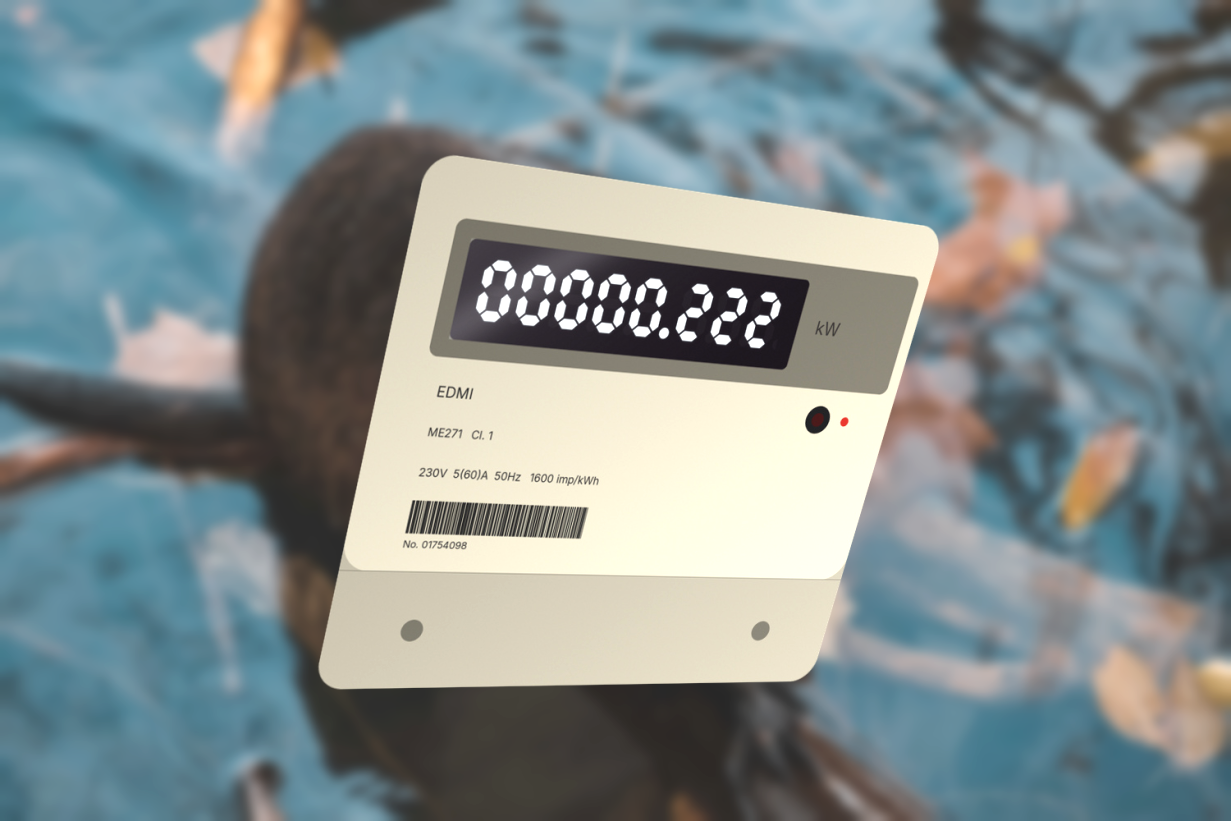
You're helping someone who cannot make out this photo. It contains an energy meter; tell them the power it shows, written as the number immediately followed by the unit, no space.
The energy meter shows 0.222kW
